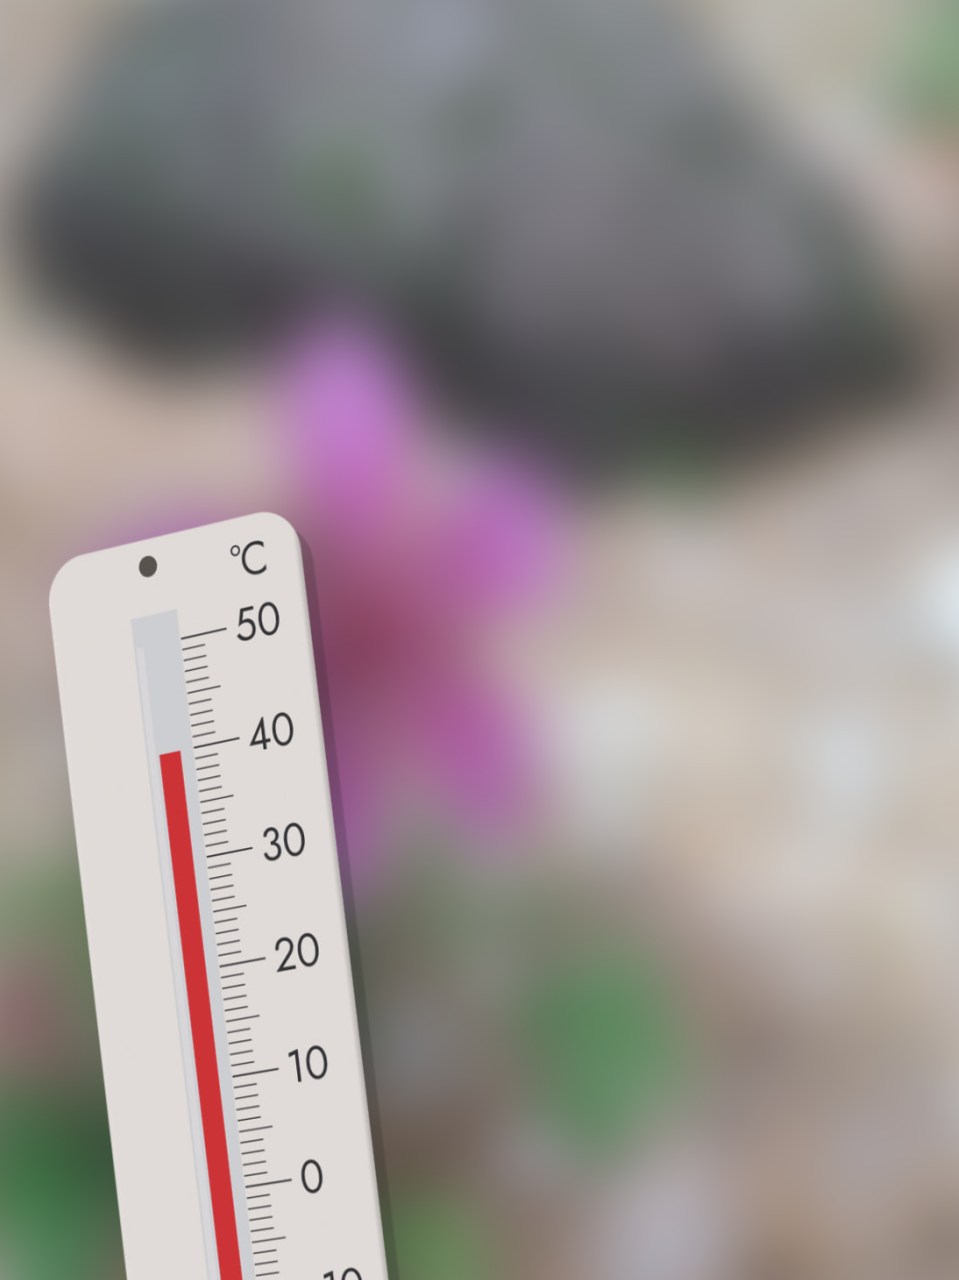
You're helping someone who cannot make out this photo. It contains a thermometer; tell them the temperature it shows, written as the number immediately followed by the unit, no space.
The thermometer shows 40°C
